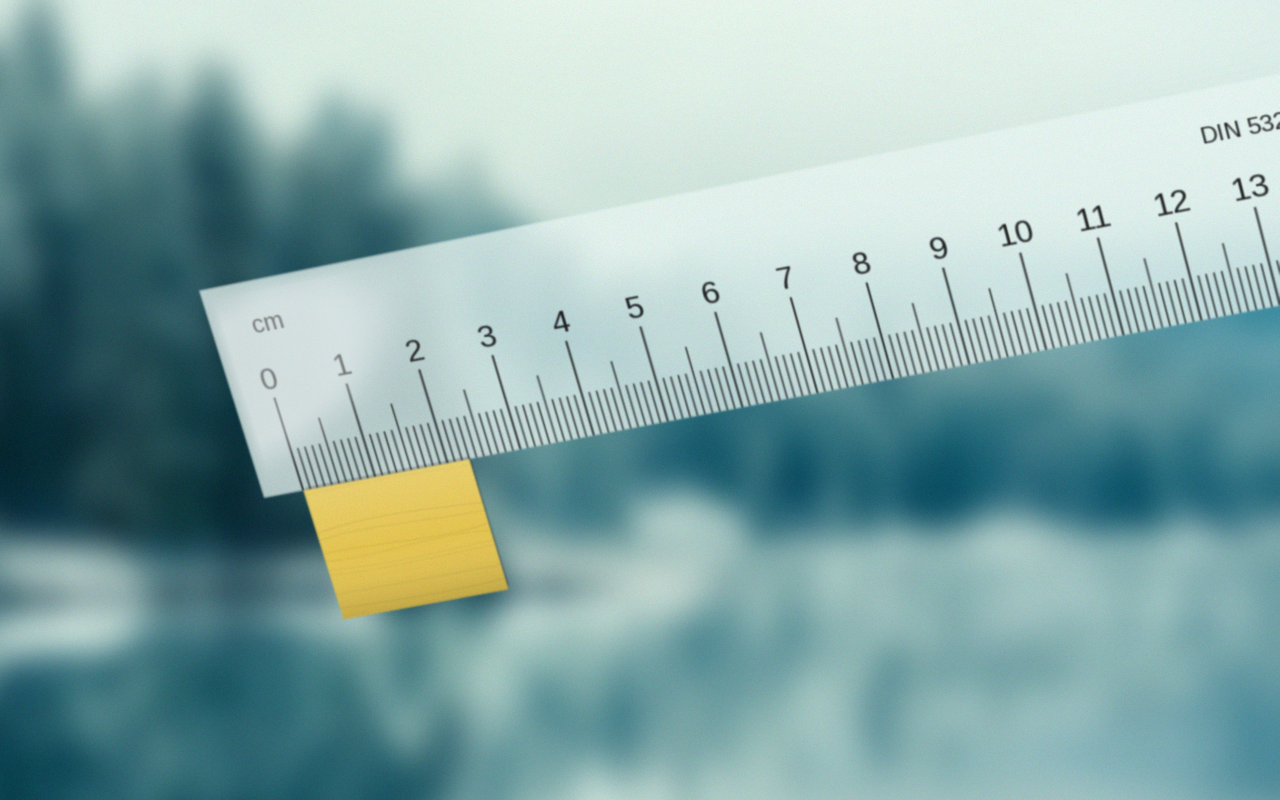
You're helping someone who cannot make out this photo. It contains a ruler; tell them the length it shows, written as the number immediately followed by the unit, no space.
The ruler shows 2.3cm
